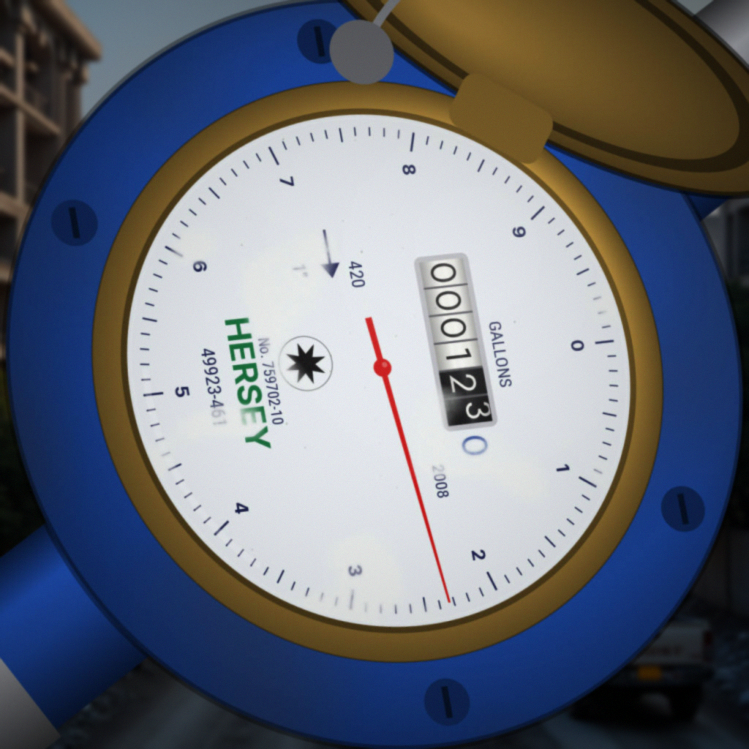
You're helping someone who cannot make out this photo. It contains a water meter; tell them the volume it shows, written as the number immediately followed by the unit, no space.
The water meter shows 1232.3gal
